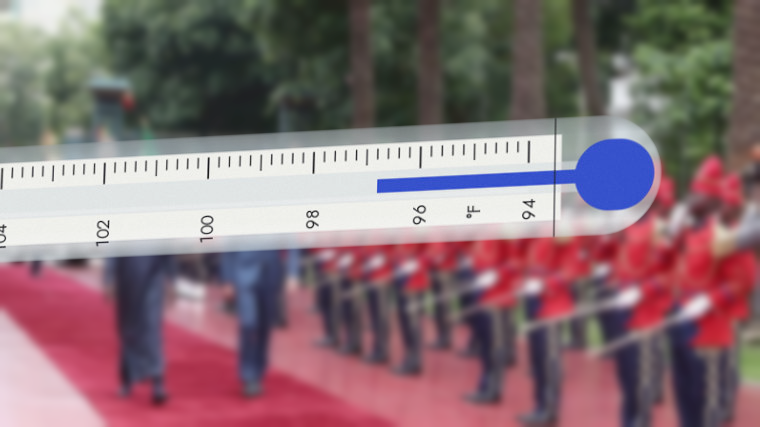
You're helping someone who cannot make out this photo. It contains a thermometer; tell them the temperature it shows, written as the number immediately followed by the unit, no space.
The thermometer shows 96.8°F
